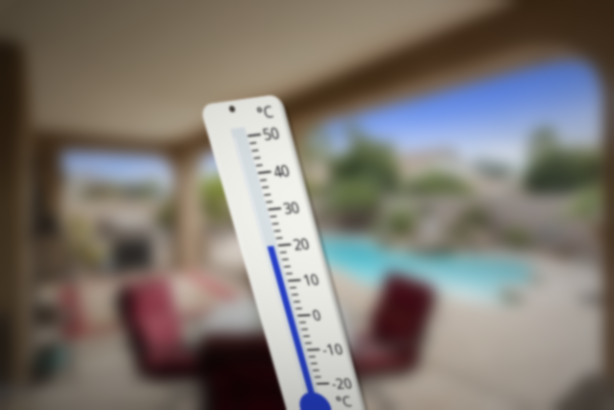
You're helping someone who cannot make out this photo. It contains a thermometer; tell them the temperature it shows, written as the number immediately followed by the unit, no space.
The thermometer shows 20°C
